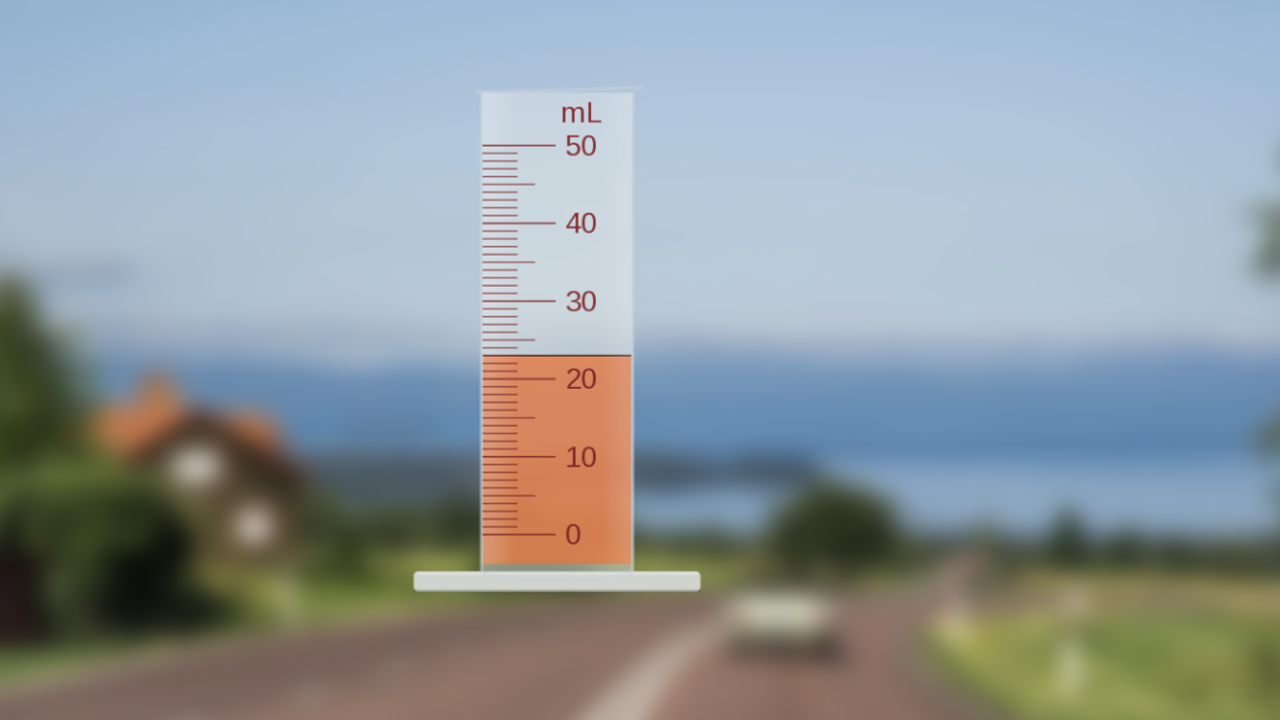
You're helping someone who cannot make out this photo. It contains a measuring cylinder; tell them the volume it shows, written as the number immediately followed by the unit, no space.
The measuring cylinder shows 23mL
